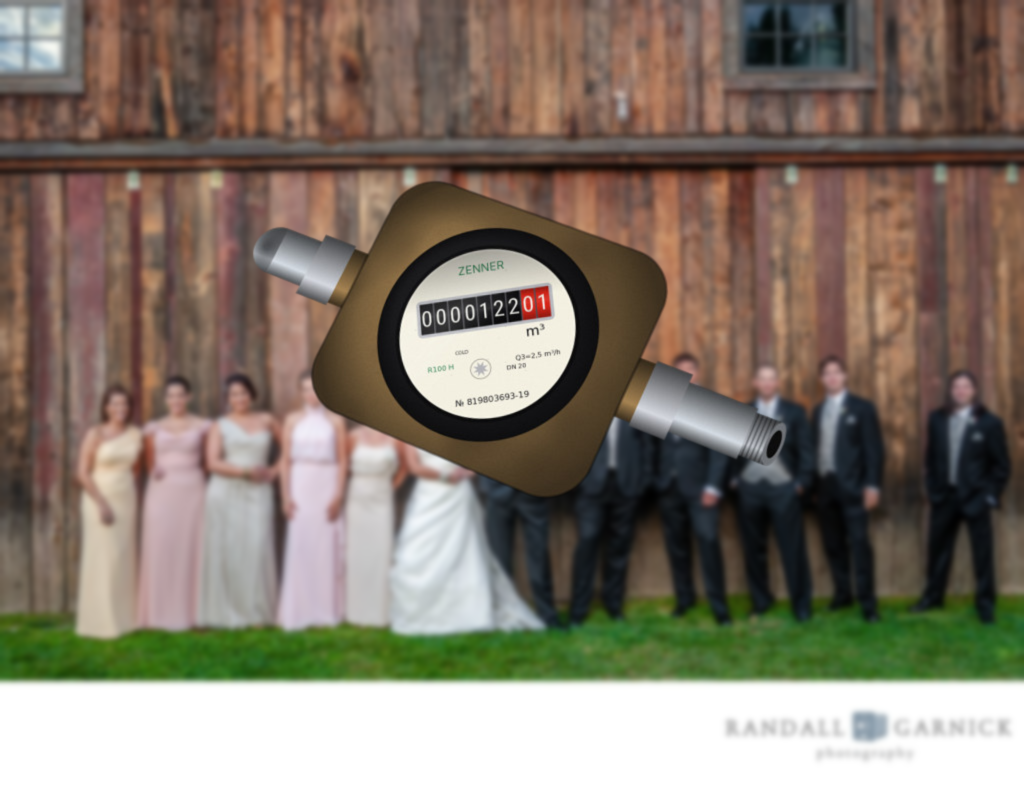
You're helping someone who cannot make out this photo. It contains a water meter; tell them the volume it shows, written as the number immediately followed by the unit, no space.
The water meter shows 122.01m³
